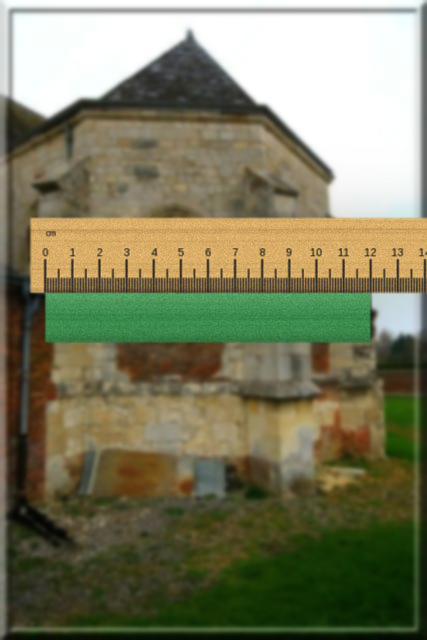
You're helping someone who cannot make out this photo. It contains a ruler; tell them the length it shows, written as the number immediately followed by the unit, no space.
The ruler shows 12cm
